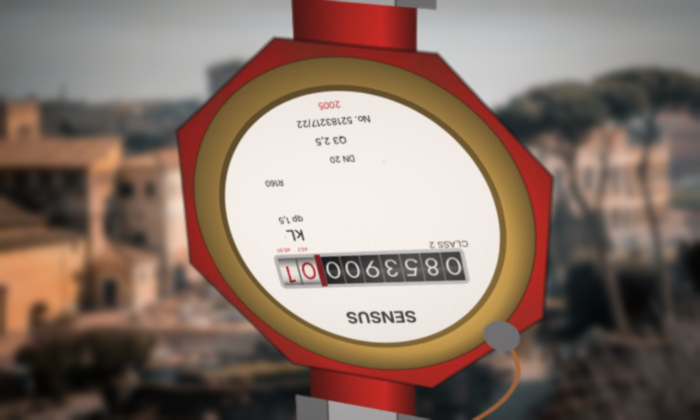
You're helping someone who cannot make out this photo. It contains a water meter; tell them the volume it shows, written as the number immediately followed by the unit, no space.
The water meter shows 853900.01kL
